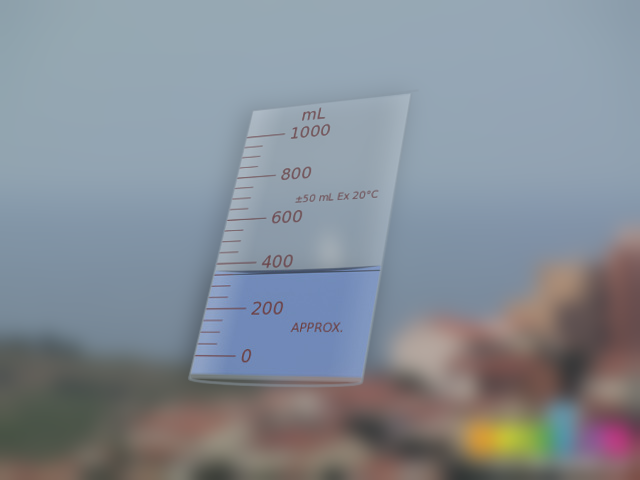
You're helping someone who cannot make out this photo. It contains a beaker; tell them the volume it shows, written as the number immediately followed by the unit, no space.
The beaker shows 350mL
